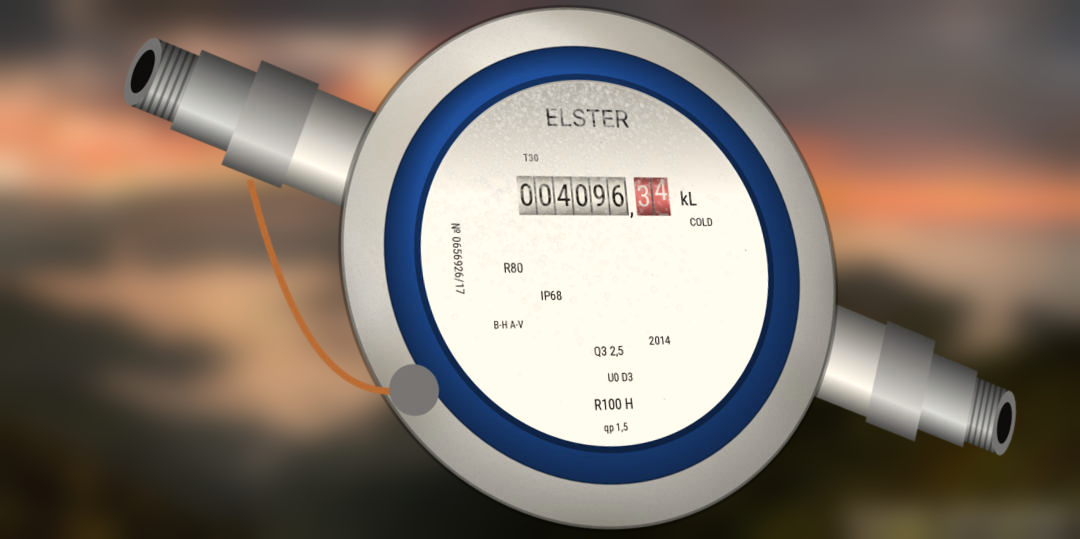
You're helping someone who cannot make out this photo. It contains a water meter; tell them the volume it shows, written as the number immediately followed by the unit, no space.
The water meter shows 4096.34kL
